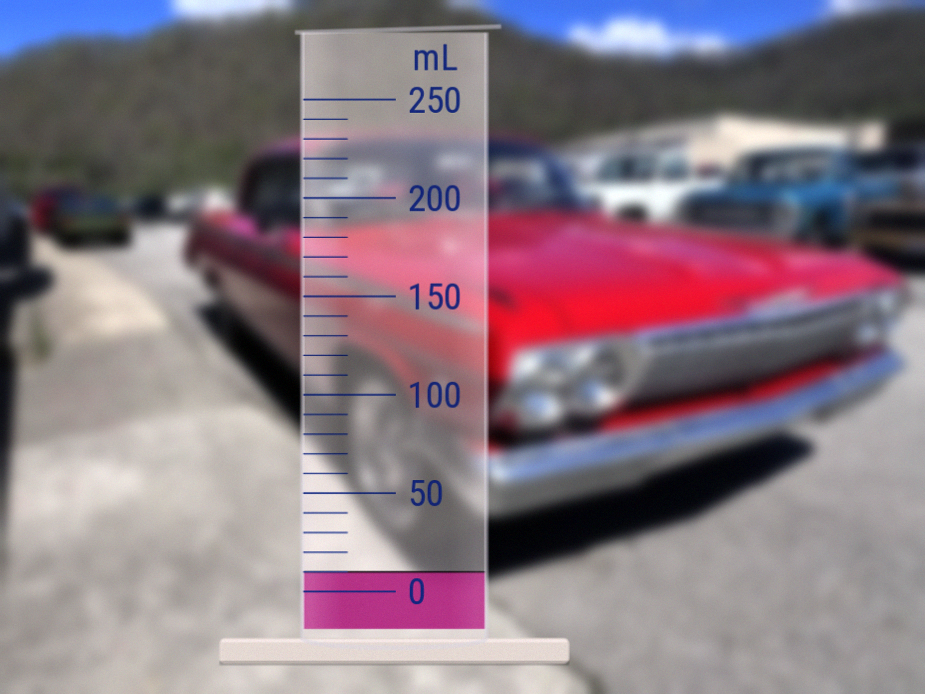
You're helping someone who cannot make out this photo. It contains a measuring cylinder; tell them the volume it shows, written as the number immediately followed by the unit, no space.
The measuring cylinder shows 10mL
